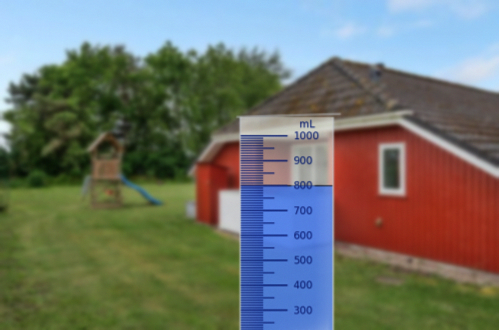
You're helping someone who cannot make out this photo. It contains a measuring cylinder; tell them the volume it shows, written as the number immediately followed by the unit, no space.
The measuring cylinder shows 800mL
